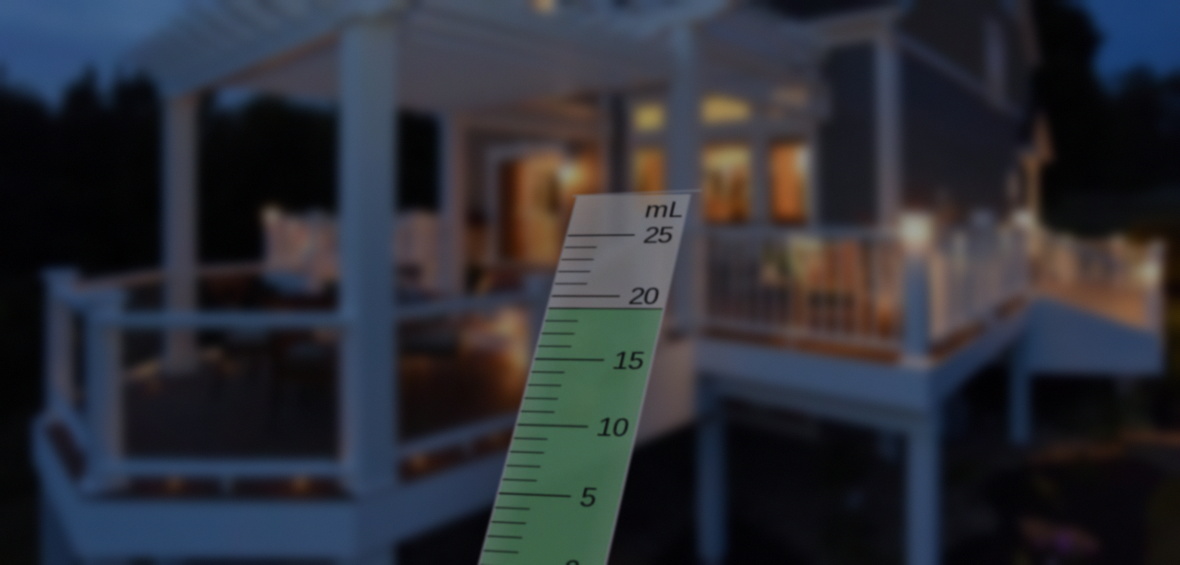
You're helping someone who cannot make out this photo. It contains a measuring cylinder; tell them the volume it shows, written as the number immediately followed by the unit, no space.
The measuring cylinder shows 19mL
